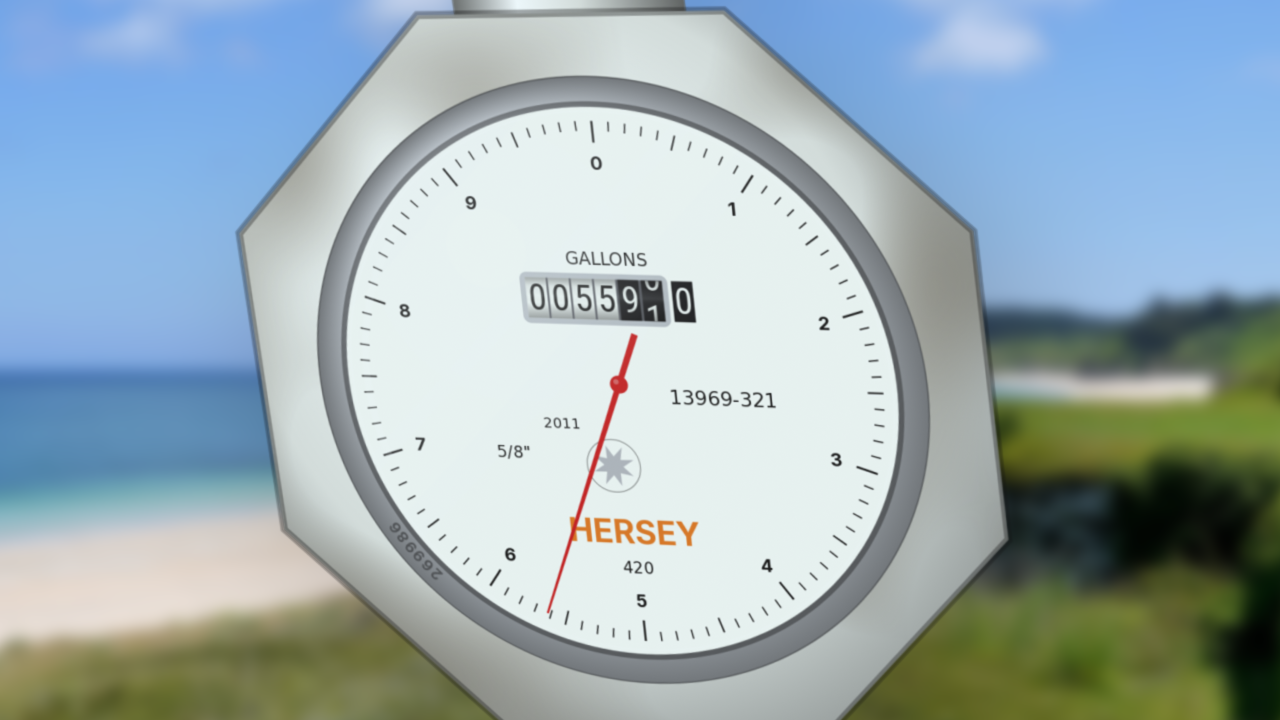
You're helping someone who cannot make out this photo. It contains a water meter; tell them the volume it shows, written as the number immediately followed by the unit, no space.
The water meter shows 55905.6gal
